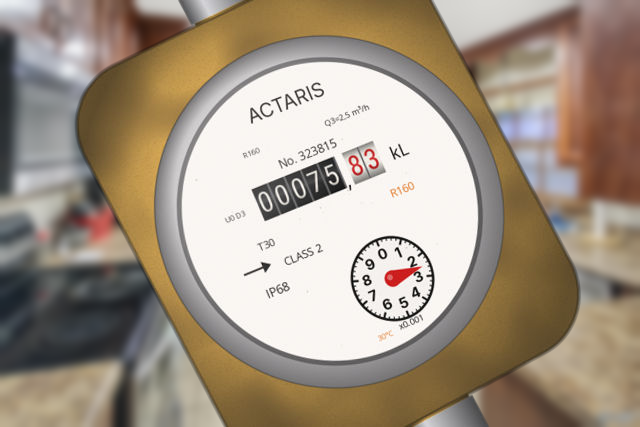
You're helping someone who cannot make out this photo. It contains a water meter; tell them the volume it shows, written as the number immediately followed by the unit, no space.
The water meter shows 75.832kL
